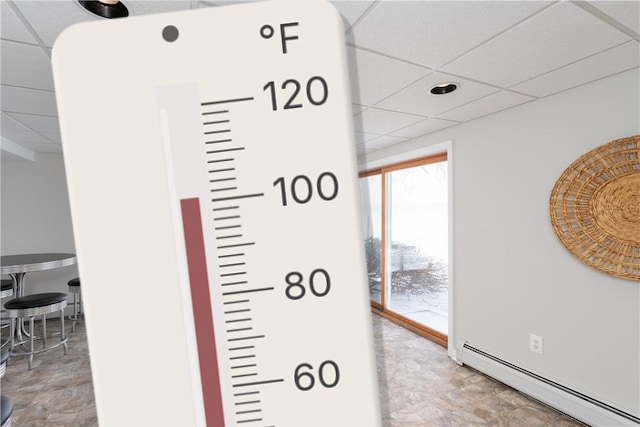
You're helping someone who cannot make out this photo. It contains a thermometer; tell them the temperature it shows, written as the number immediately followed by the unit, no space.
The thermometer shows 101°F
